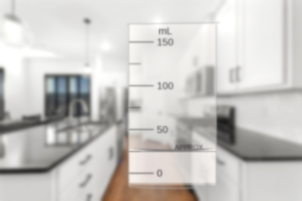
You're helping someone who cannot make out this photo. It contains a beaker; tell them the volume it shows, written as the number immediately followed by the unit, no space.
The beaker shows 25mL
